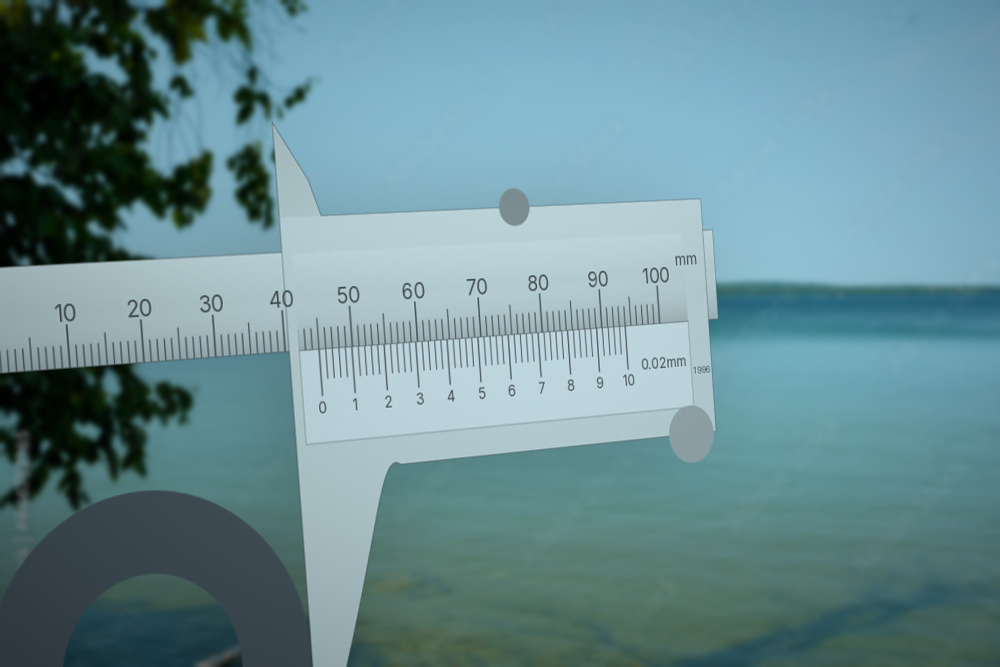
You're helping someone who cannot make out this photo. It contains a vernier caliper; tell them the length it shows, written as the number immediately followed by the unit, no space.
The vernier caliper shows 45.0mm
